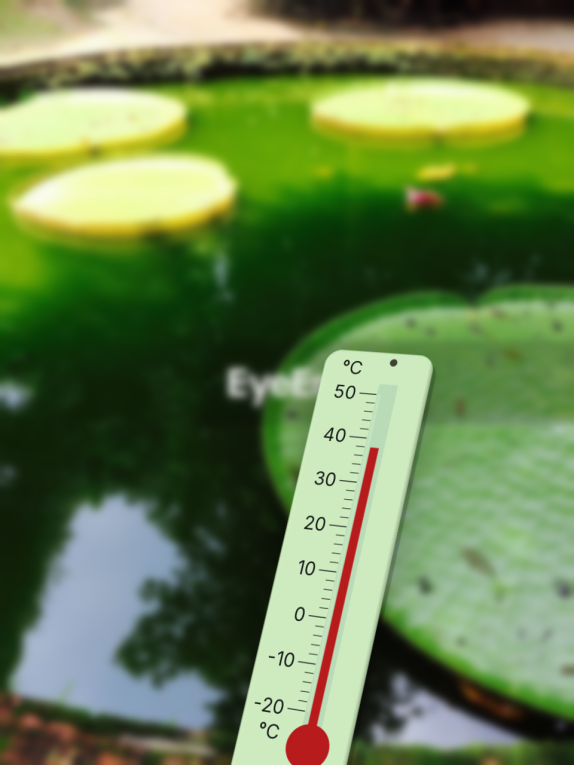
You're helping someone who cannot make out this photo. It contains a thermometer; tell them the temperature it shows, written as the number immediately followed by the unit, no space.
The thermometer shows 38°C
